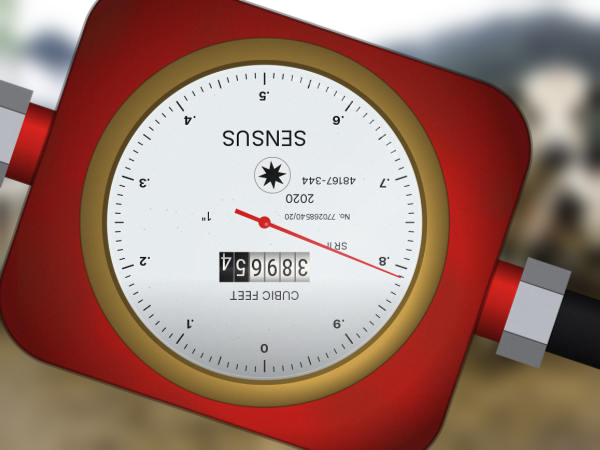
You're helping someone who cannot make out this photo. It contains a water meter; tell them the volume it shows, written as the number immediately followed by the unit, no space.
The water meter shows 389653.81ft³
